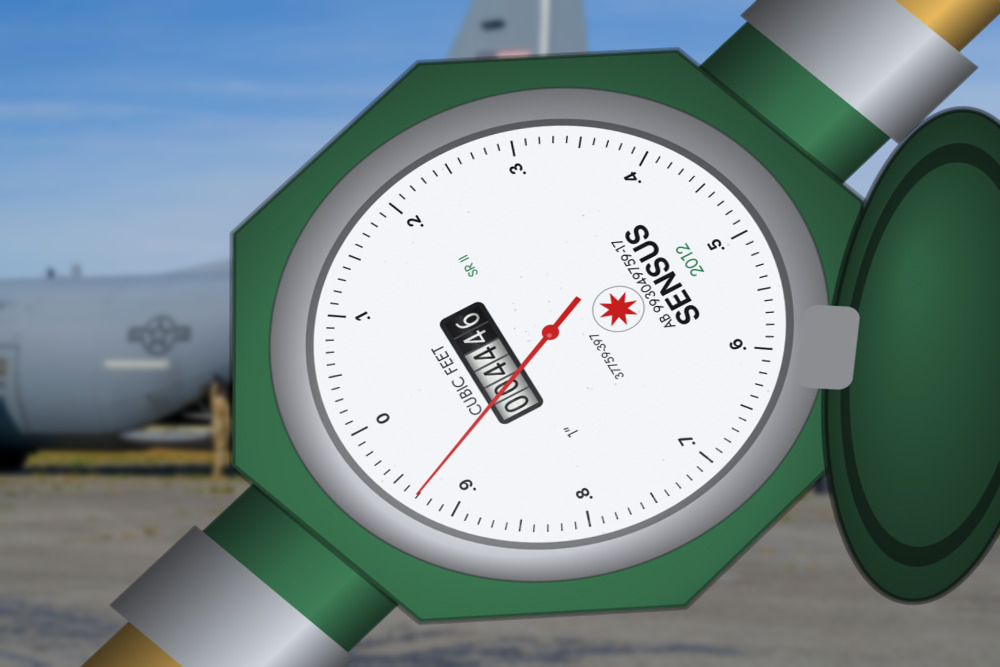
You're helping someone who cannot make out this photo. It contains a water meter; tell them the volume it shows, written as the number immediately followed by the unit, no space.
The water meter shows 4445.93ft³
